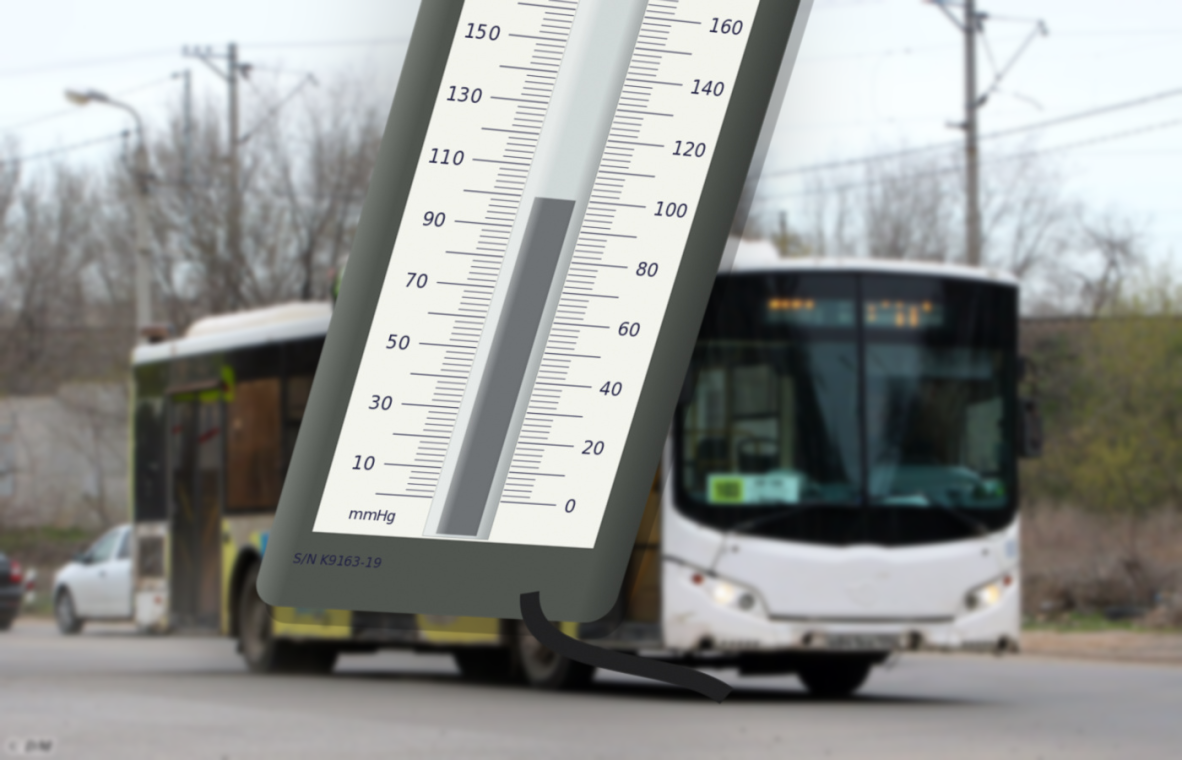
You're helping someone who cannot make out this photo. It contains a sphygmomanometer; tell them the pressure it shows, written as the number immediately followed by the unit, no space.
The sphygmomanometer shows 100mmHg
